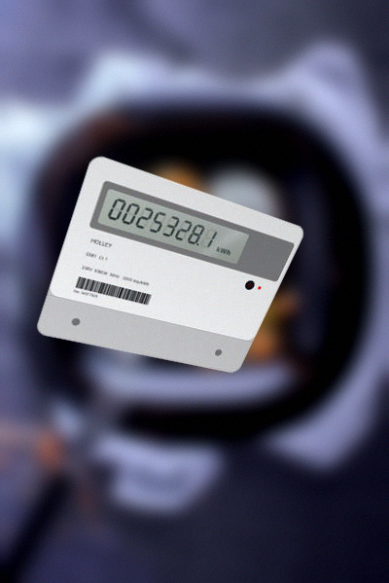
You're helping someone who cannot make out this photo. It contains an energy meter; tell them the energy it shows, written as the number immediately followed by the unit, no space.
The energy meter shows 25328.1kWh
